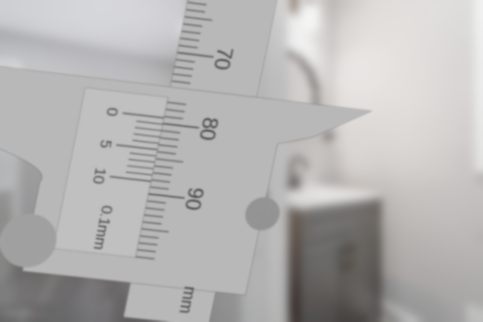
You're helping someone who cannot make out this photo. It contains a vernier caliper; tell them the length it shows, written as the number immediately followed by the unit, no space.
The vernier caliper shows 79.2mm
